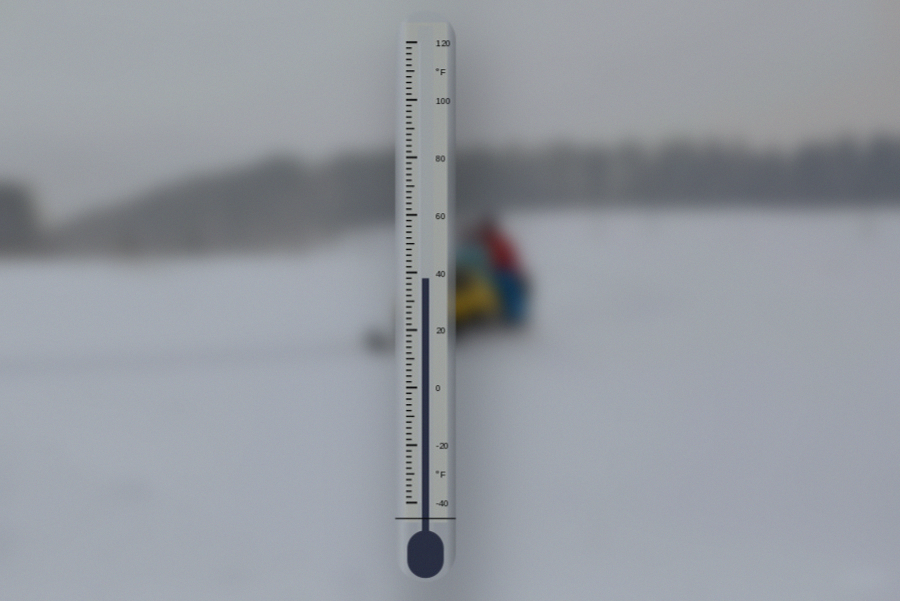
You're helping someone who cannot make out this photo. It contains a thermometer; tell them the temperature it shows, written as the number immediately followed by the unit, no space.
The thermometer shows 38°F
